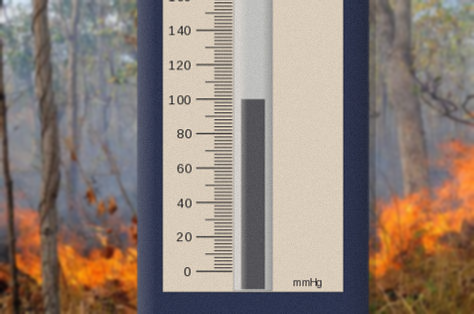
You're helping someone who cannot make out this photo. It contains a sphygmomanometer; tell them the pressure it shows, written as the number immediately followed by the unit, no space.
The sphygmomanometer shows 100mmHg
